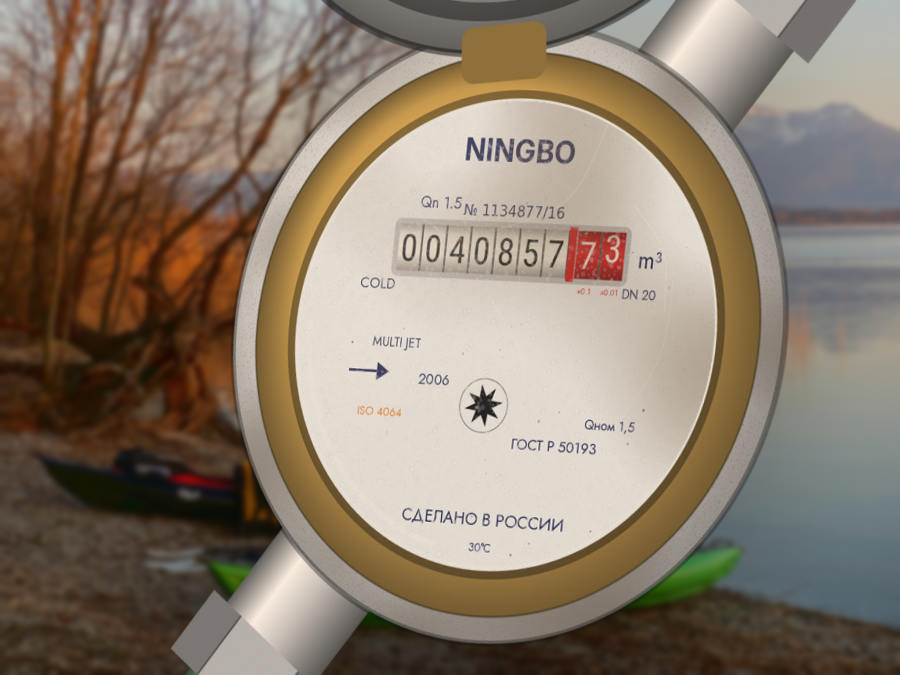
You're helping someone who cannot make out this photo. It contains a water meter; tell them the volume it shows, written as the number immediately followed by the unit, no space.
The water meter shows 40857.73m³
